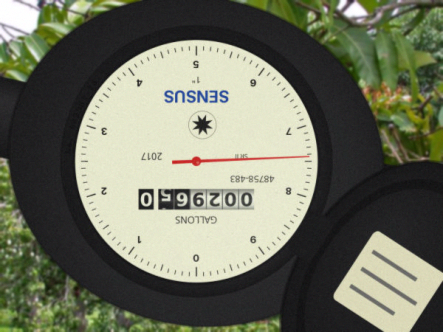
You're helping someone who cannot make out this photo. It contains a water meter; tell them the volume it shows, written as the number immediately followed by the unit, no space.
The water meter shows 29647.4gal
